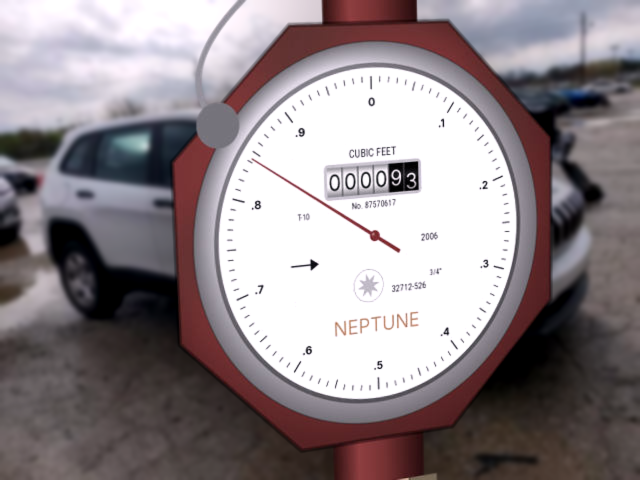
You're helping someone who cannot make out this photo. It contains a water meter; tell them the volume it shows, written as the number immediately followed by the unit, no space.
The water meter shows 92.84ft³
